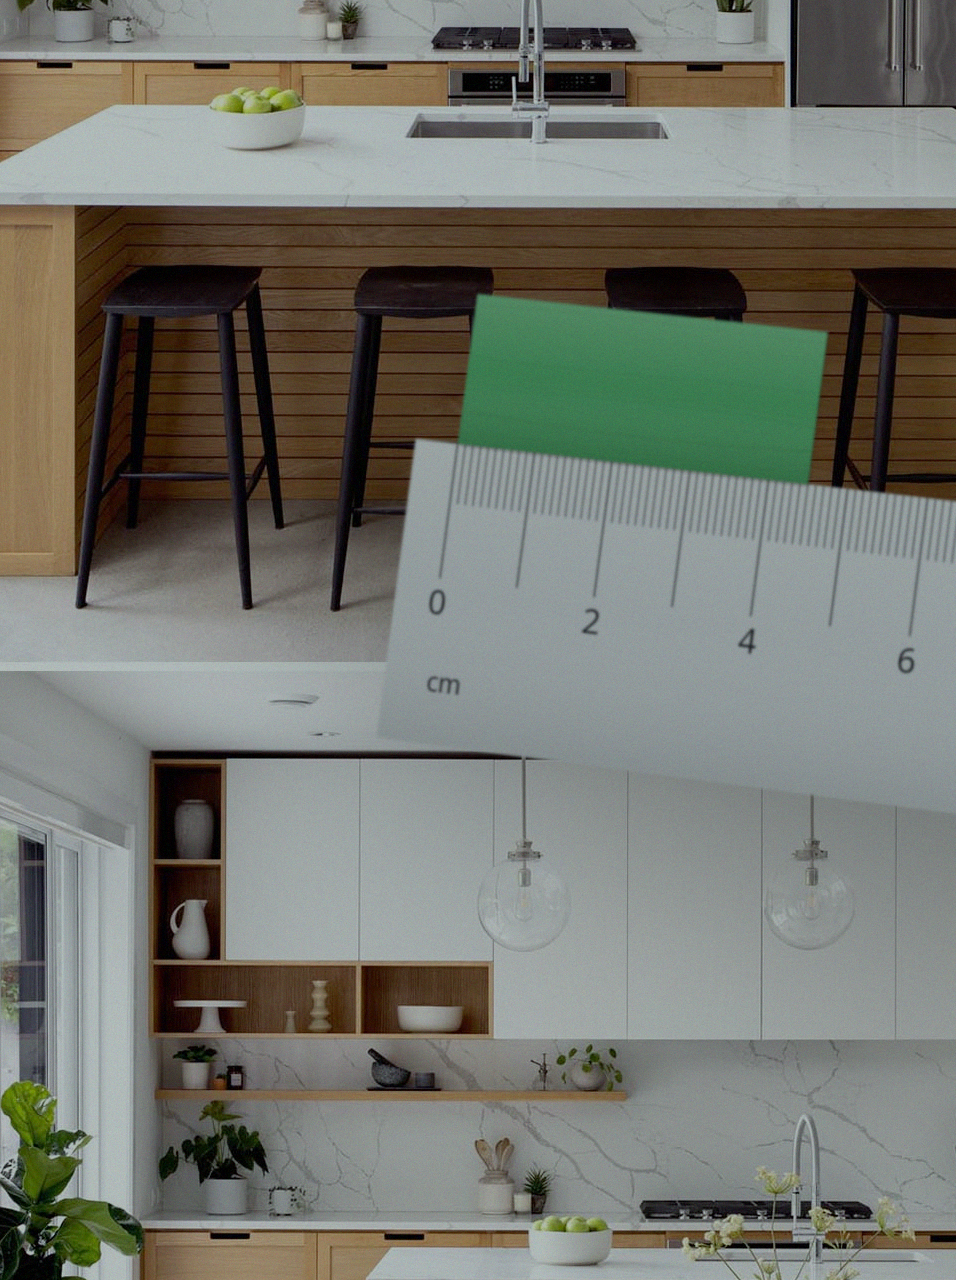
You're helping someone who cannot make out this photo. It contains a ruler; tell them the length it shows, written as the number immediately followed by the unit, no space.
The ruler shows 4.5cm
